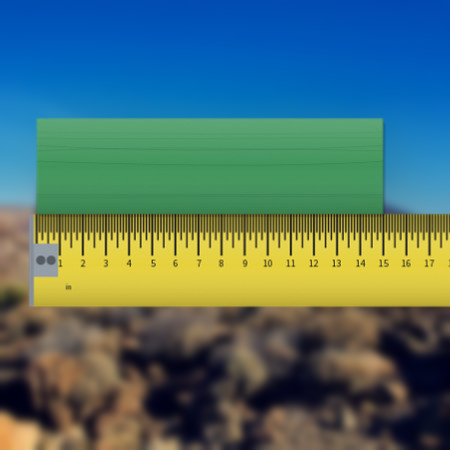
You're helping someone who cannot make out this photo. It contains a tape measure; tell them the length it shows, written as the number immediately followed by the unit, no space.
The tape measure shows 15in
